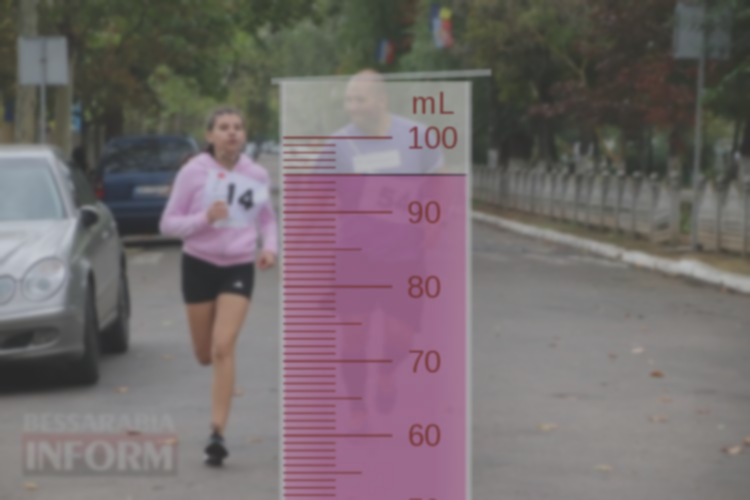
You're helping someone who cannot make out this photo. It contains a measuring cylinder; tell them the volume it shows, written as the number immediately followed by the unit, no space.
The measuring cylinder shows 95mL
